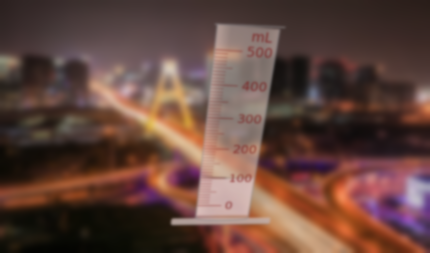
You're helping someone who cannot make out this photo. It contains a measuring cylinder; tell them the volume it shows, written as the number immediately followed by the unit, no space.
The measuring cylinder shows 100mL
